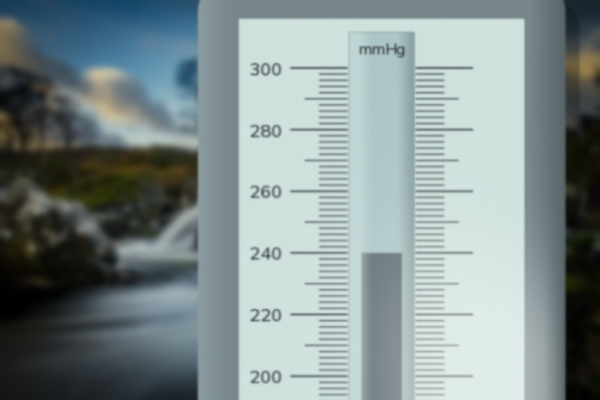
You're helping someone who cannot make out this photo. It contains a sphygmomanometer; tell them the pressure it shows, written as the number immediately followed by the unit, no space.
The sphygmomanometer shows 240mmHg
